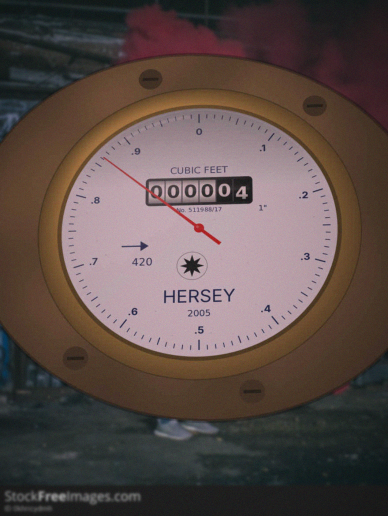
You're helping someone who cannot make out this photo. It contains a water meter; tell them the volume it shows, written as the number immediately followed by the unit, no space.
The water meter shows 3.86ft³
